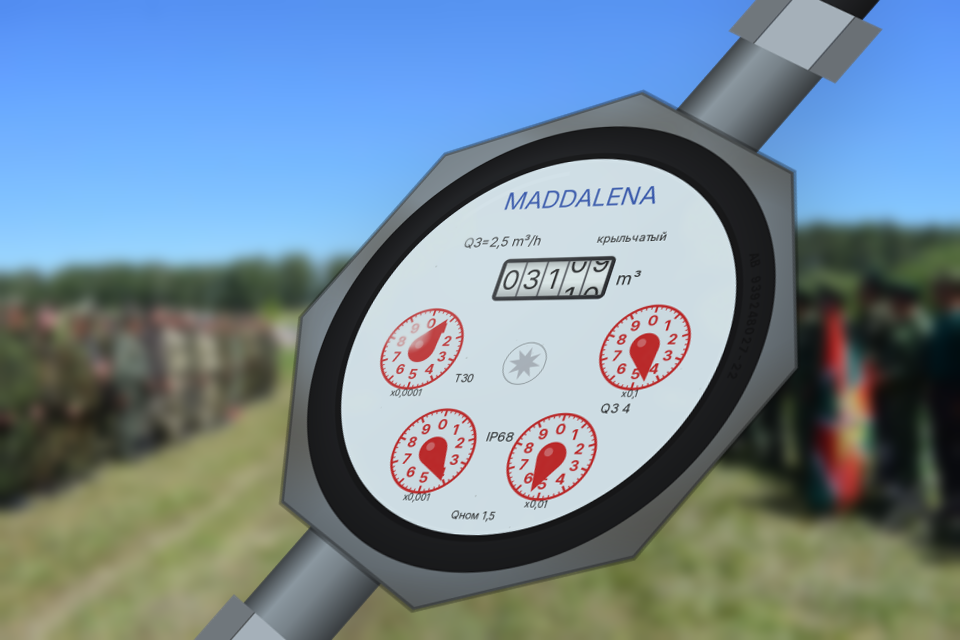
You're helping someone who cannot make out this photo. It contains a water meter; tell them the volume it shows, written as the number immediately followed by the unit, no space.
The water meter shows 3109.4540m³
